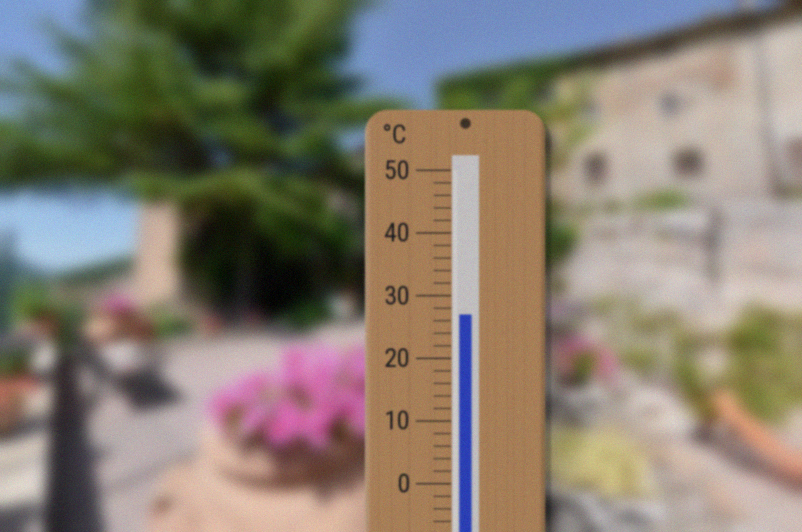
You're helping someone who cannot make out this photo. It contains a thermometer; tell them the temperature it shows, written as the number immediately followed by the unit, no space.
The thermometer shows 27°C
